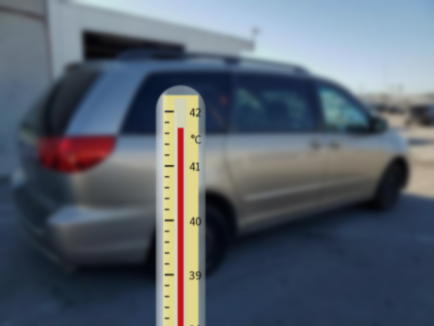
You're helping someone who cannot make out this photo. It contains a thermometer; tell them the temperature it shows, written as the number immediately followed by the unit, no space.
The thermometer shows 41.7°C
